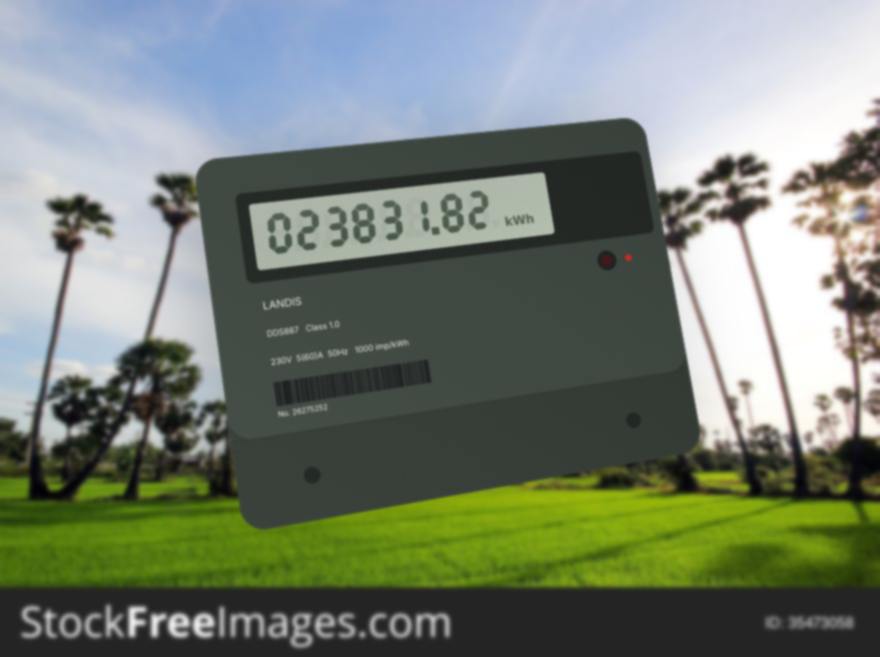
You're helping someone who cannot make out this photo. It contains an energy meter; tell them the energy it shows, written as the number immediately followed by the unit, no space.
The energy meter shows 23831.82kWh
